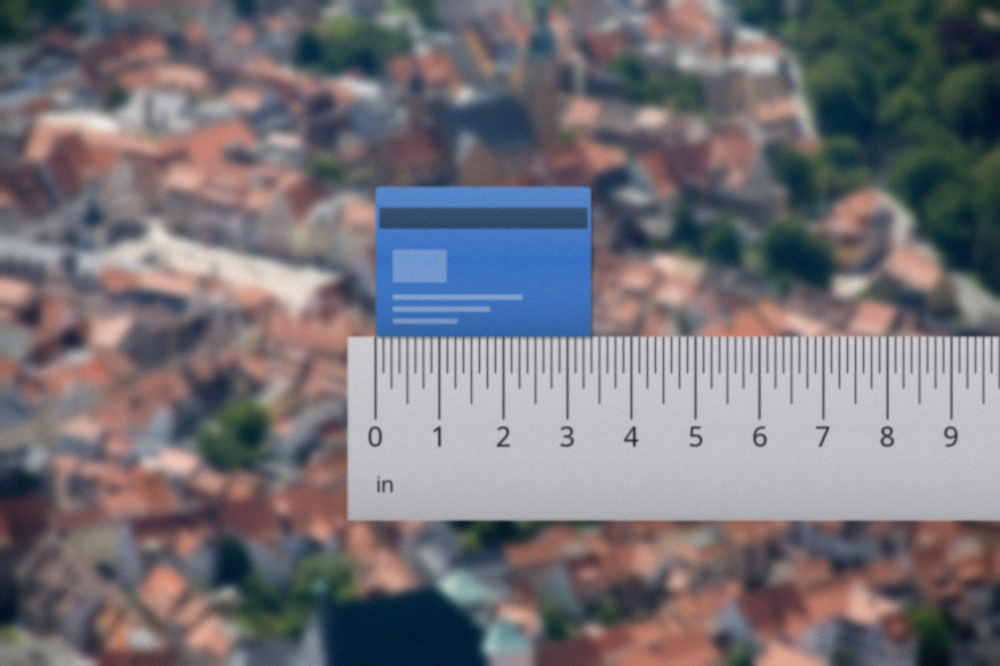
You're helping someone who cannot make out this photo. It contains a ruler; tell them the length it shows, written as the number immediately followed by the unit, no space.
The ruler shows 3.375in
